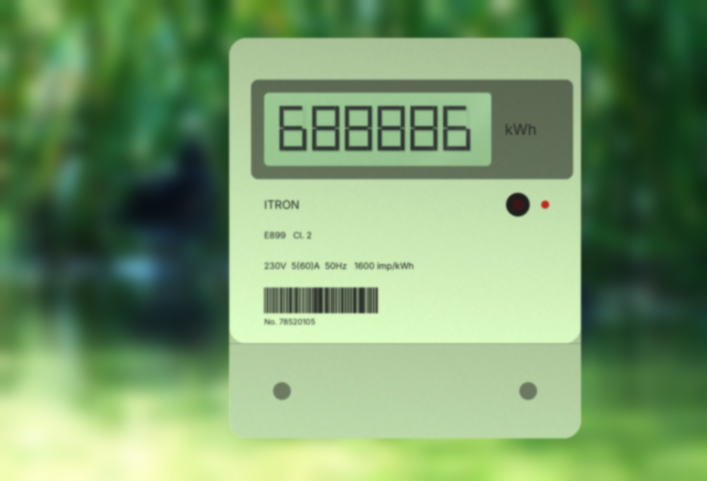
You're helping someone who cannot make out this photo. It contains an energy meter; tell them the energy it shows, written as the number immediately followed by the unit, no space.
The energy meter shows 688886kWh
